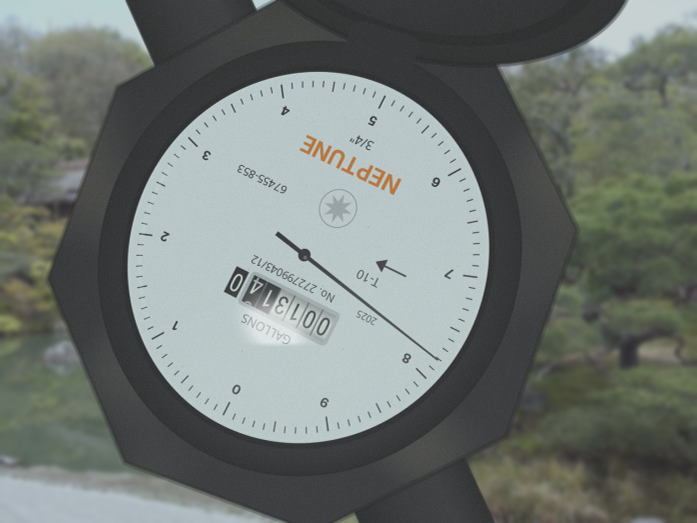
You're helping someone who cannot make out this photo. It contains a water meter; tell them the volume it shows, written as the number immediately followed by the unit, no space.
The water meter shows 13137.8gal
